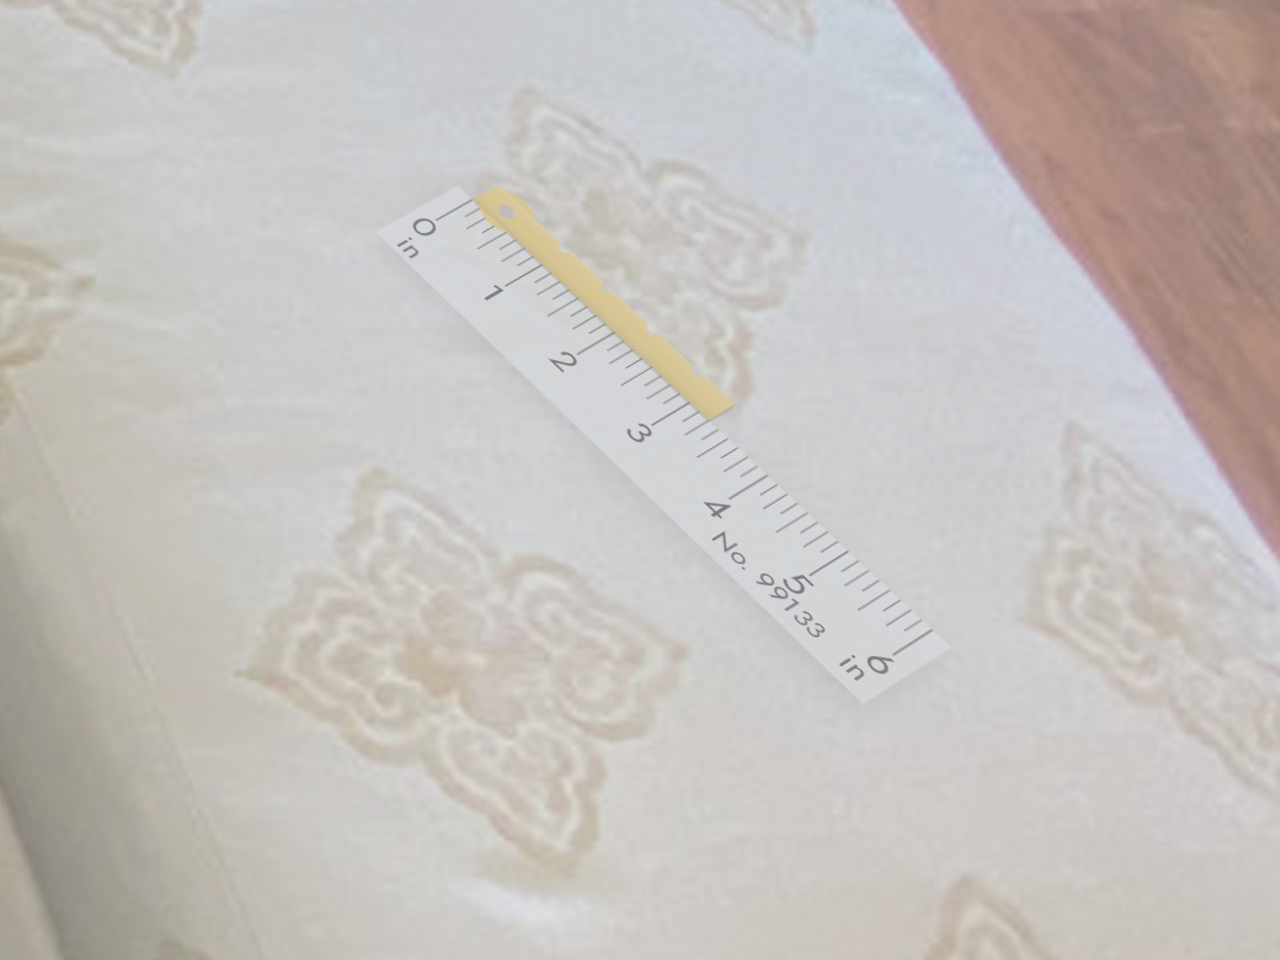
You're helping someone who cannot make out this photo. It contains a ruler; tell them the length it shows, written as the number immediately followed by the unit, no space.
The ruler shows 3.25in
